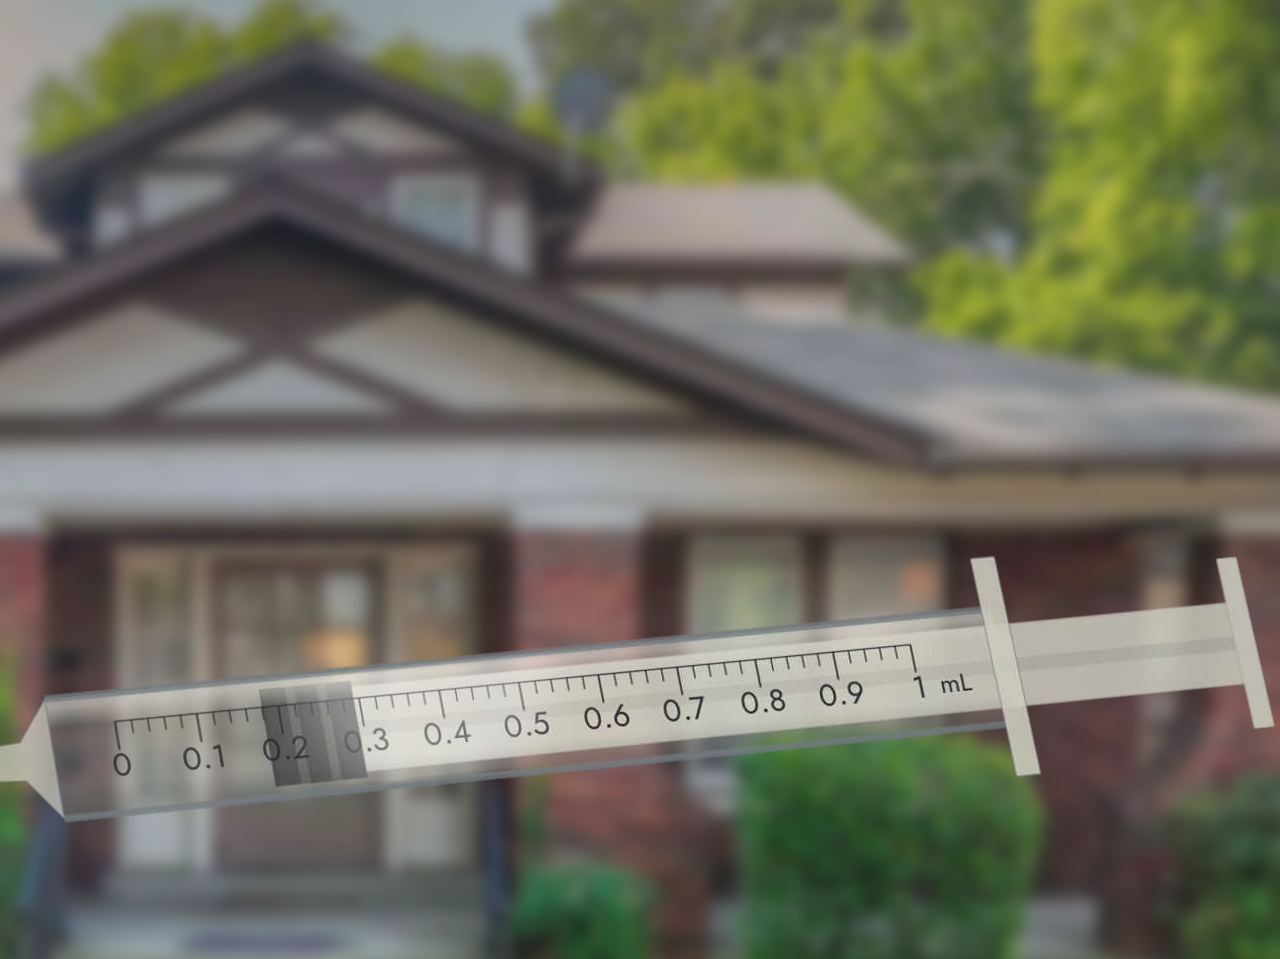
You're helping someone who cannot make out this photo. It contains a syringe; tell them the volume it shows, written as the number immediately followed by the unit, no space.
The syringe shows 0.18mL
